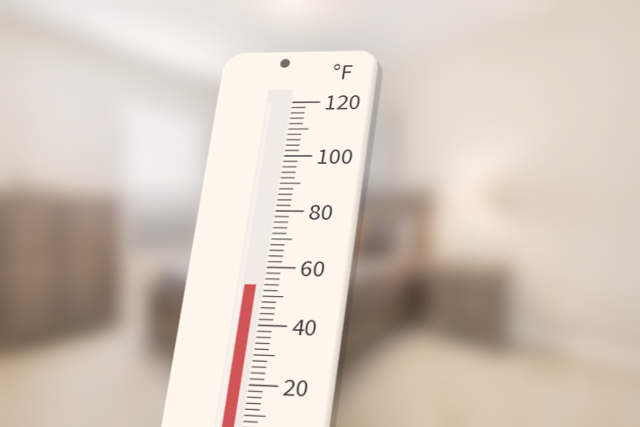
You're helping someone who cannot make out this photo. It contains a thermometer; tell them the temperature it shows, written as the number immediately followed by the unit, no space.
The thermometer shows 54°F
